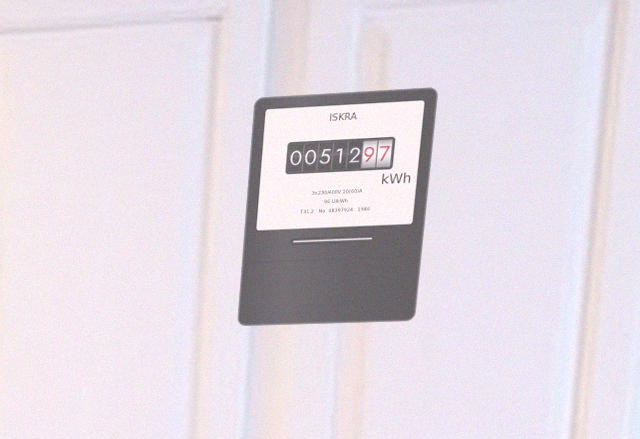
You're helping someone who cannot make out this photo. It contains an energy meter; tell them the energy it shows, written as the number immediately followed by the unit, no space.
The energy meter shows 512.97kWh
